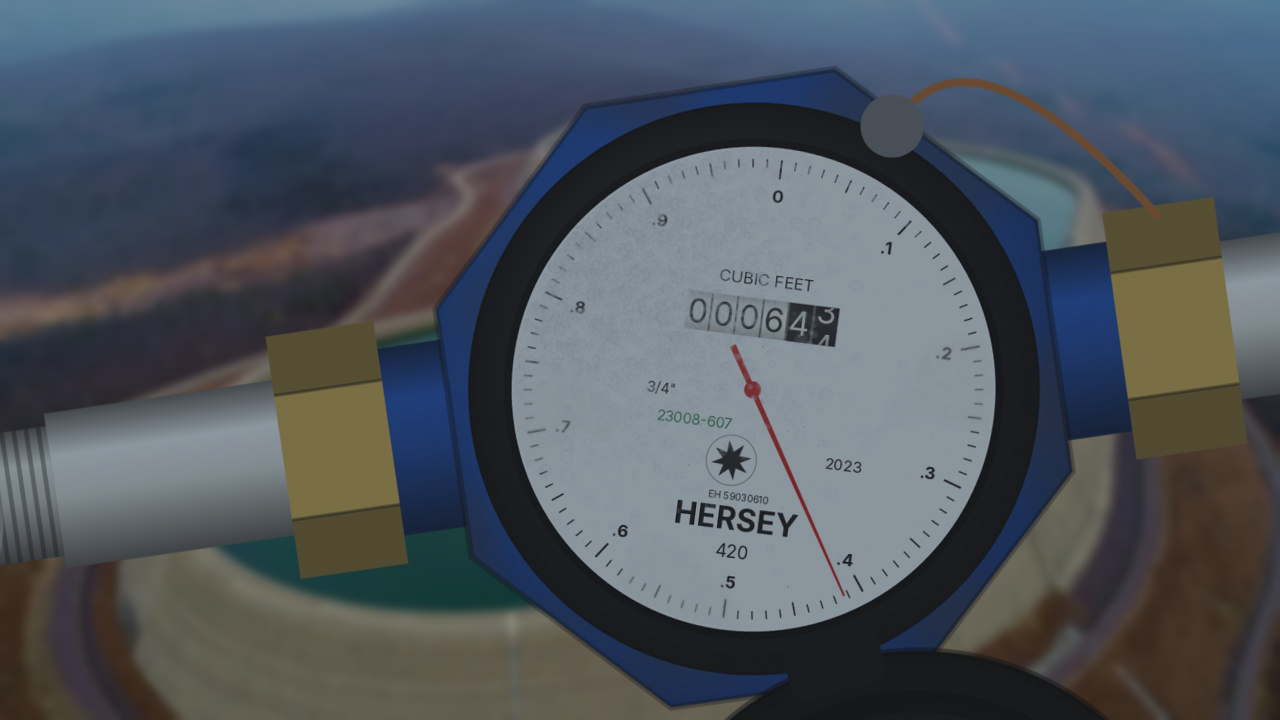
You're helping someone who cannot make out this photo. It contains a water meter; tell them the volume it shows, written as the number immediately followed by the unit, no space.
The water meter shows 643.41ft³
